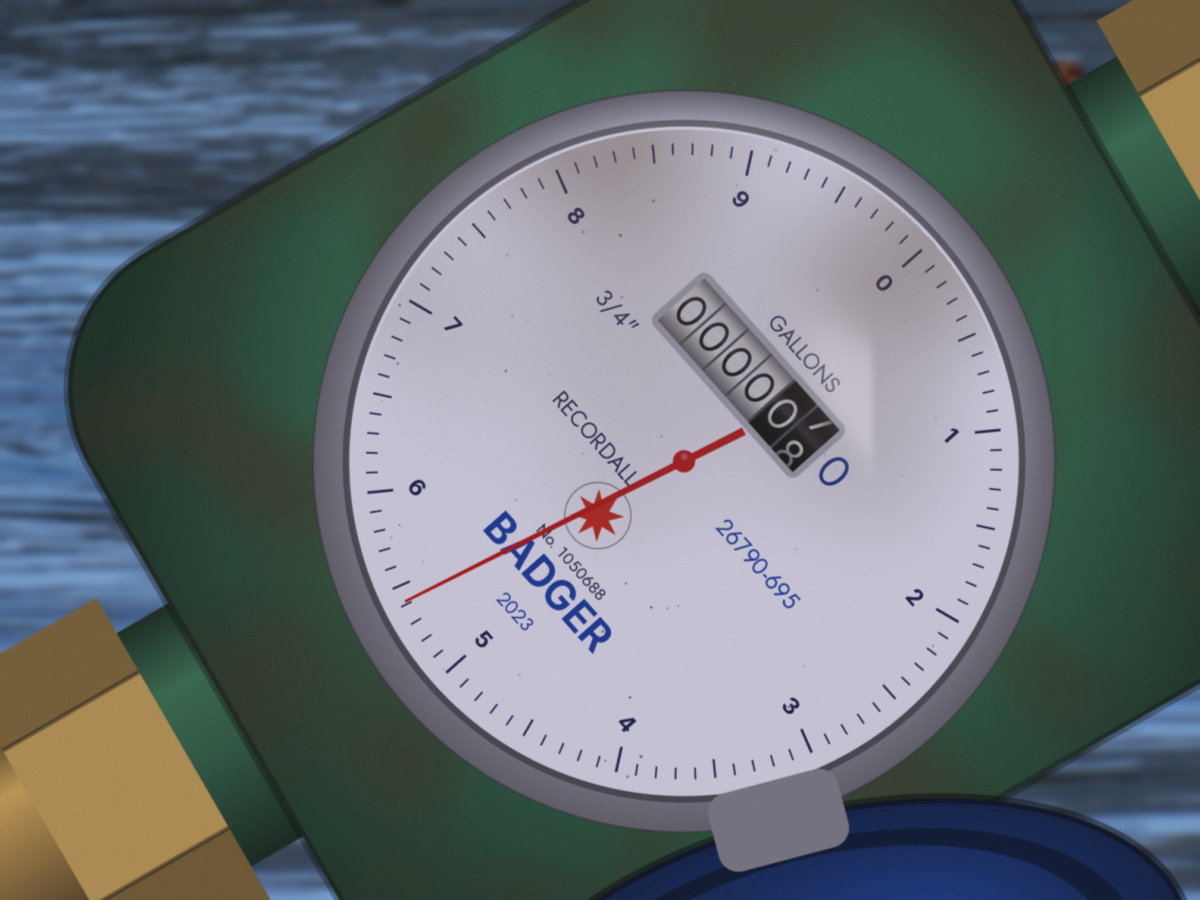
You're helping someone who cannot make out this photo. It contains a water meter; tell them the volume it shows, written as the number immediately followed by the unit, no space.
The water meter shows 75.4gal
